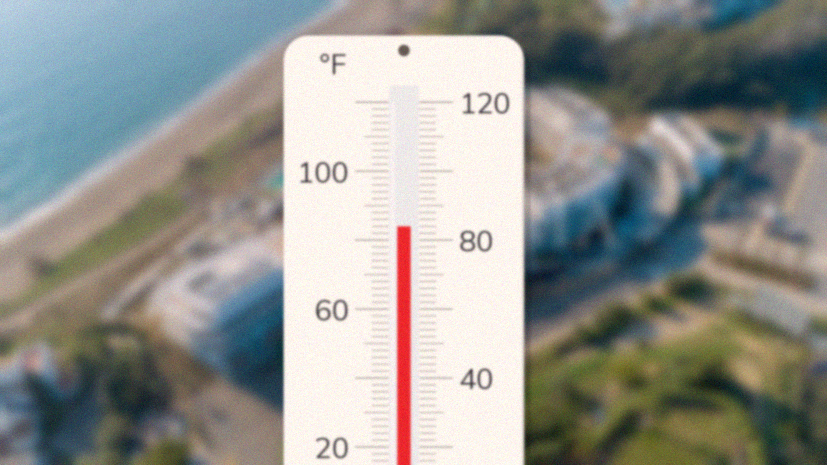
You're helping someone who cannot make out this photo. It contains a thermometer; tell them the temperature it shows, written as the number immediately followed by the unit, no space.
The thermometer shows 84°F
